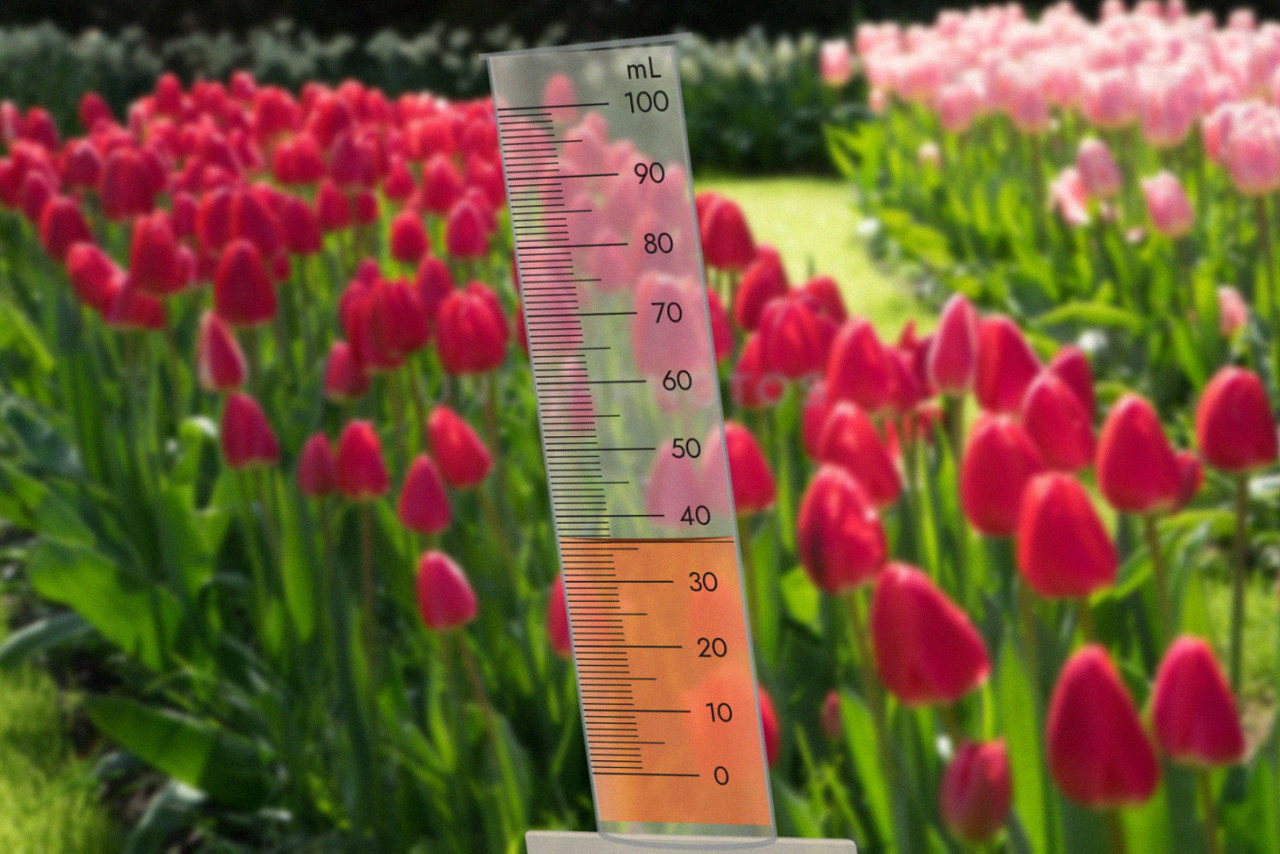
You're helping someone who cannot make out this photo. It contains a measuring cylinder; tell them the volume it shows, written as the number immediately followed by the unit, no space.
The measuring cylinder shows 36mL
